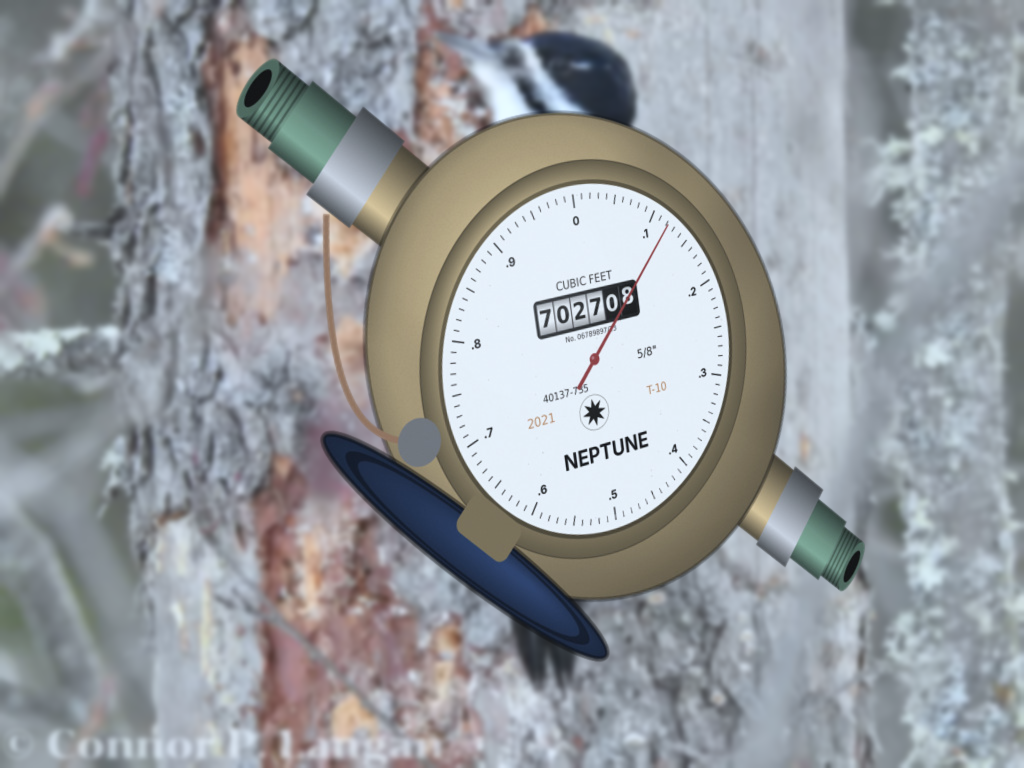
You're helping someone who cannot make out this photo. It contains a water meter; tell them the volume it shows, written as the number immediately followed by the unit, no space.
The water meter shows 702708.12ft³
